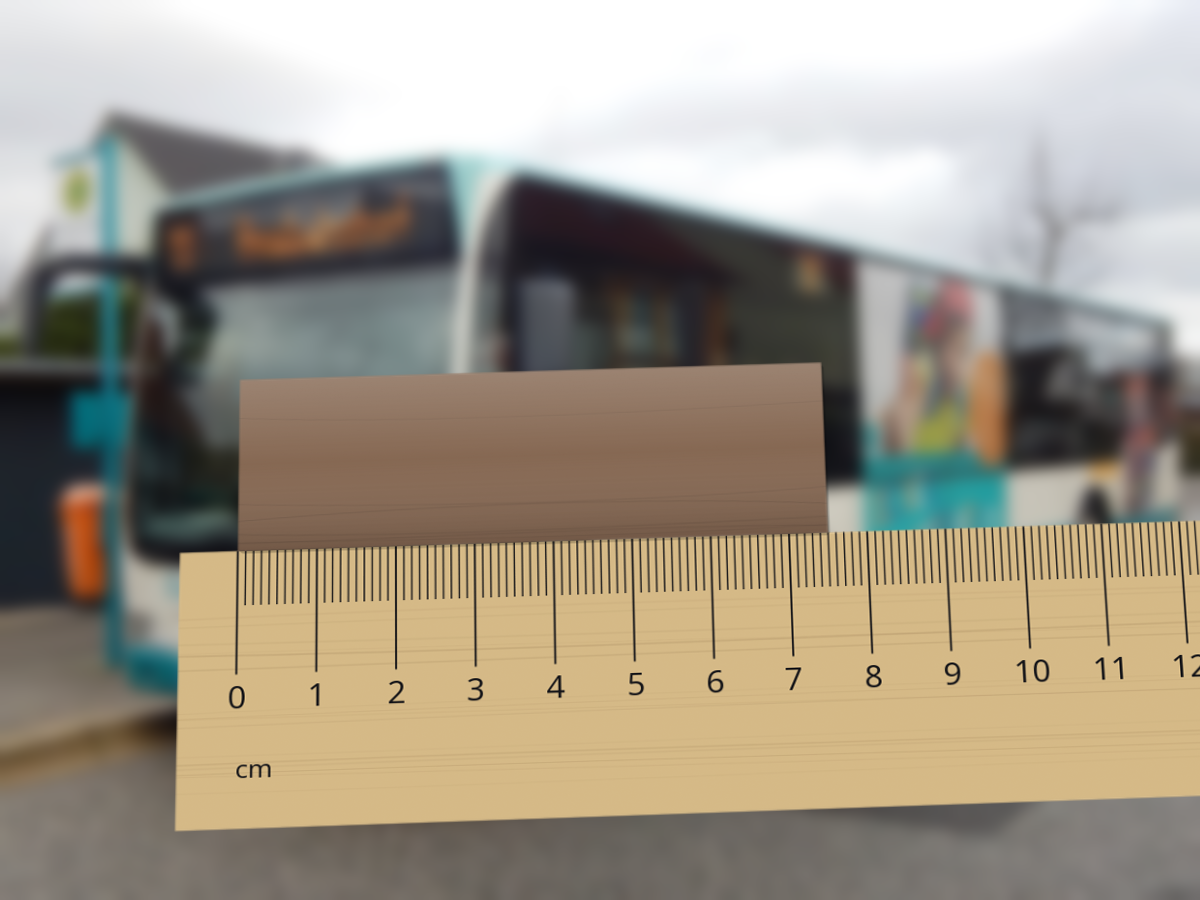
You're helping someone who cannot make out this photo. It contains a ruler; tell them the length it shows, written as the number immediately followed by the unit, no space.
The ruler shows 7.5cm
